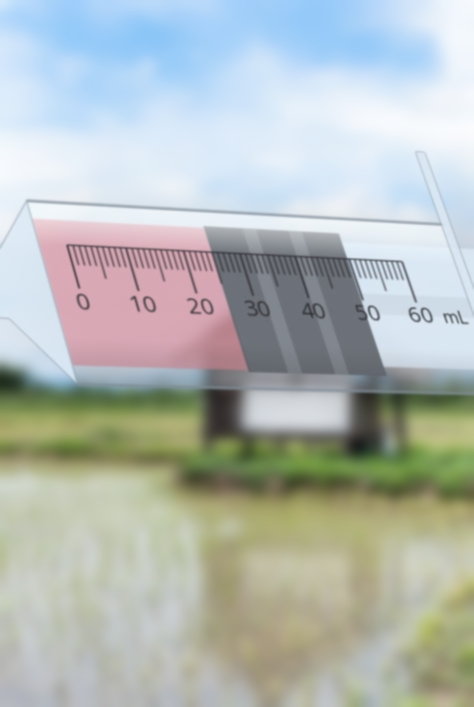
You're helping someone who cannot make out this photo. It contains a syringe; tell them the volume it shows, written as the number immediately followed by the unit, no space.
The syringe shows 25mL
